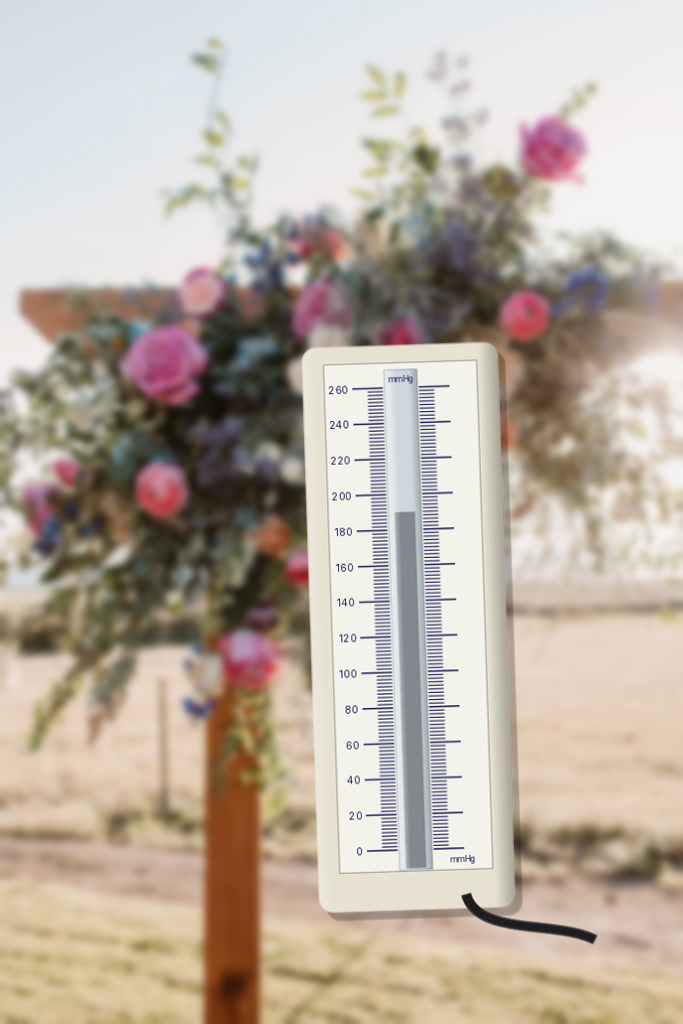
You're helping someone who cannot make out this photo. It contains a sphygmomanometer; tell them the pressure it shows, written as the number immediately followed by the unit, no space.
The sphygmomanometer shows 190mmHg
